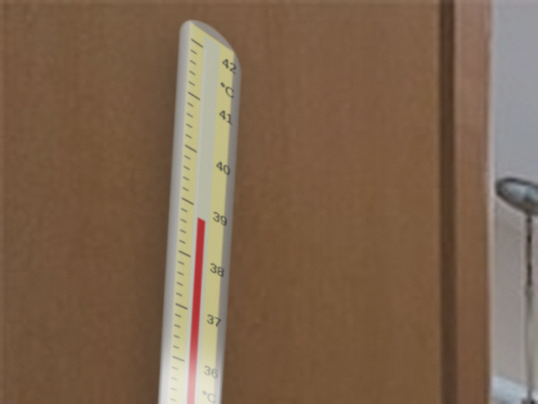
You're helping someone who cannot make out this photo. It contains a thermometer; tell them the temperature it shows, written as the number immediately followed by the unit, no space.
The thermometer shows 38.8°C
